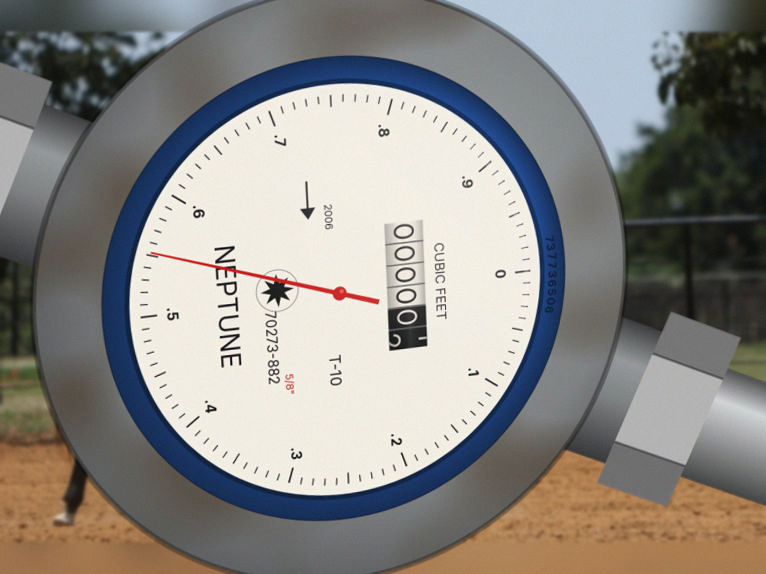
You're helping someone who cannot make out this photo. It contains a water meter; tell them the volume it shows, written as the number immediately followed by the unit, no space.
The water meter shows 1.55ft³
